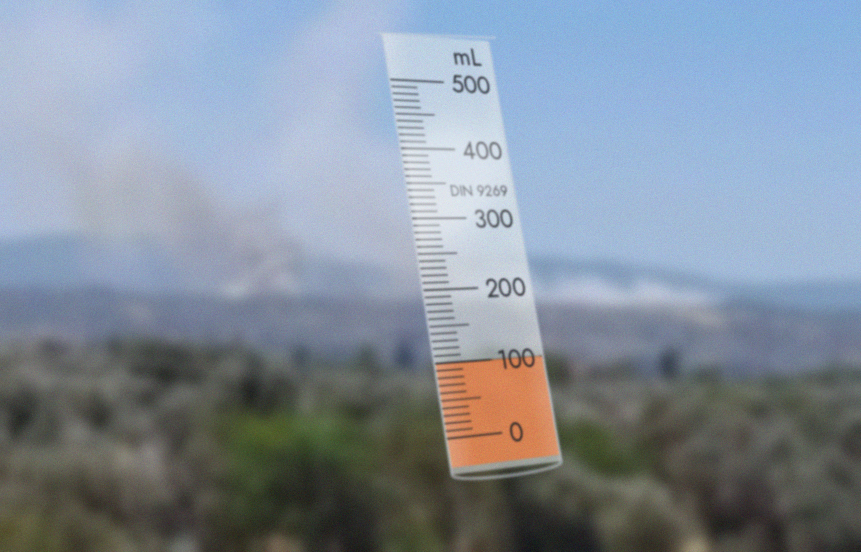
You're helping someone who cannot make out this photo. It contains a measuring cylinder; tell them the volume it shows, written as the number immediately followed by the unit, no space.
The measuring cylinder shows 100mL
